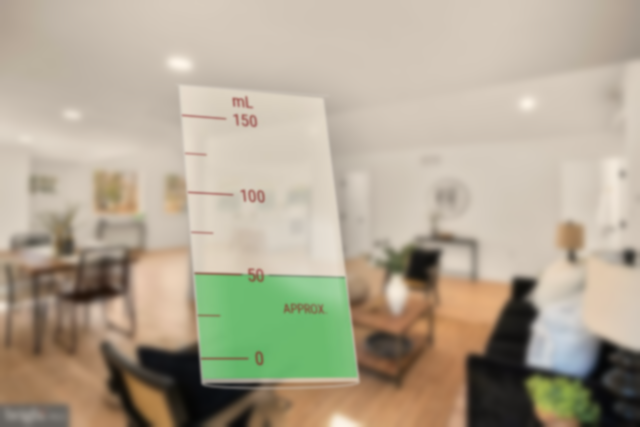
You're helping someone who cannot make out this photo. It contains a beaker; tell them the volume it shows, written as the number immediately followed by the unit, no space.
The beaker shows 50mL
